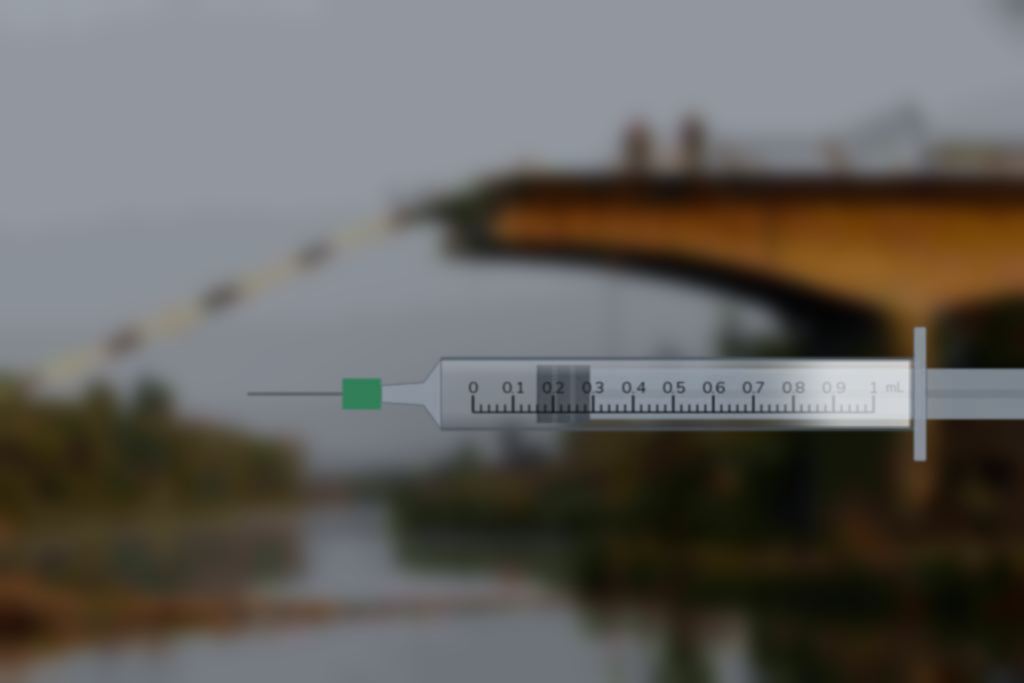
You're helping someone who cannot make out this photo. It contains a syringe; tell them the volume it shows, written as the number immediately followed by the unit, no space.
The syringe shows 0.16mL
